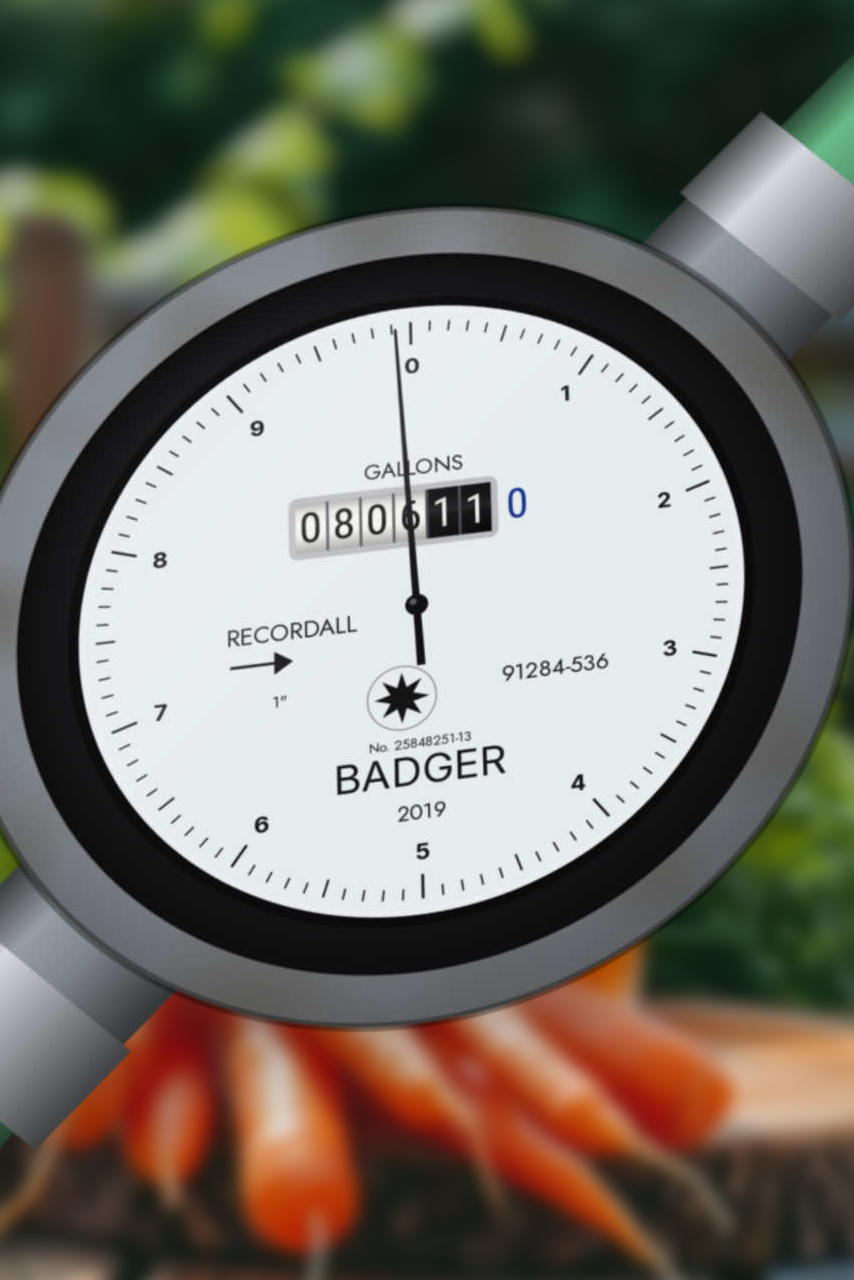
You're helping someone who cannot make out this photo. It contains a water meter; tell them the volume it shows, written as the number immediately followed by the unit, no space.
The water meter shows 806109.9gal
